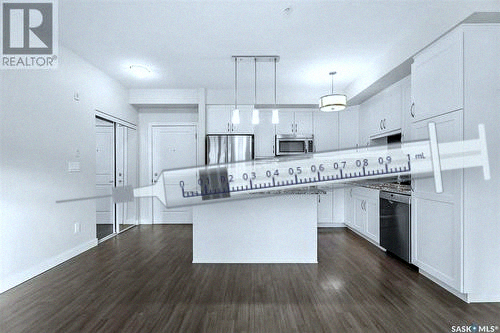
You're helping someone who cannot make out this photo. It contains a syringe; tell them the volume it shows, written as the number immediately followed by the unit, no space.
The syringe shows 0.08mL
